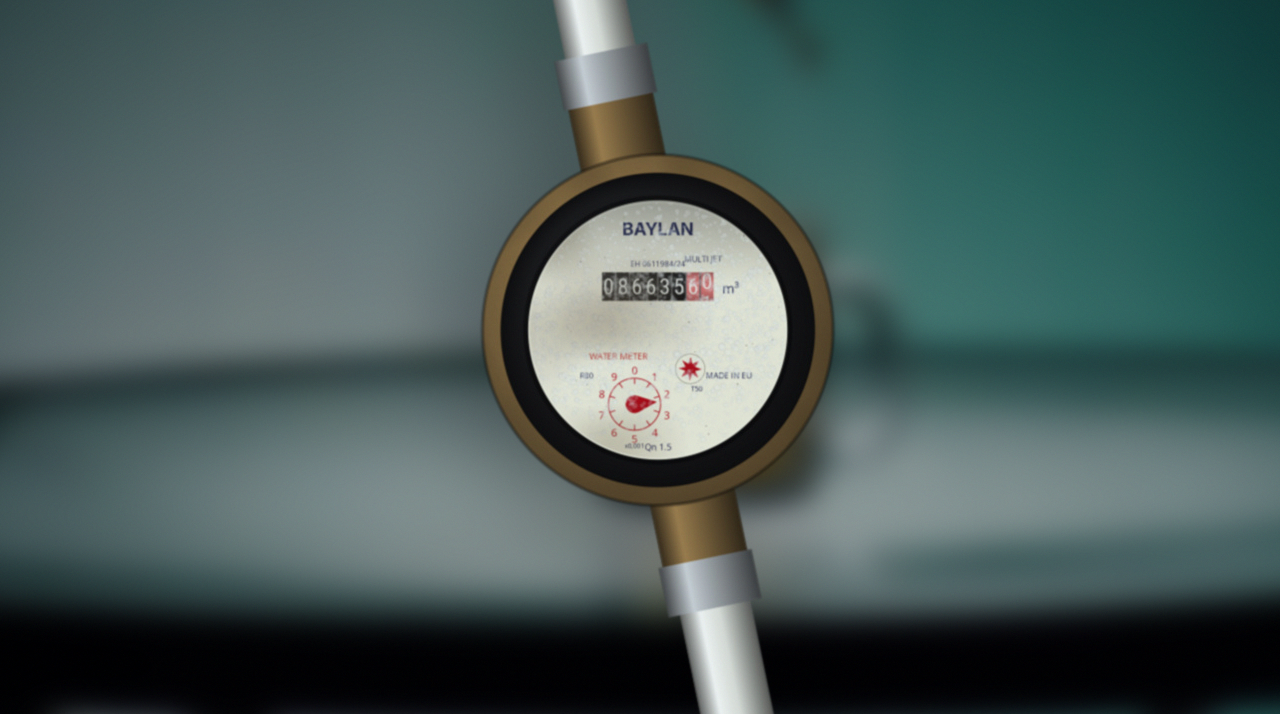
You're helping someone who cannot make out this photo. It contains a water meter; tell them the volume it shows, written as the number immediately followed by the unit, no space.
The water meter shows 86635.602m³
